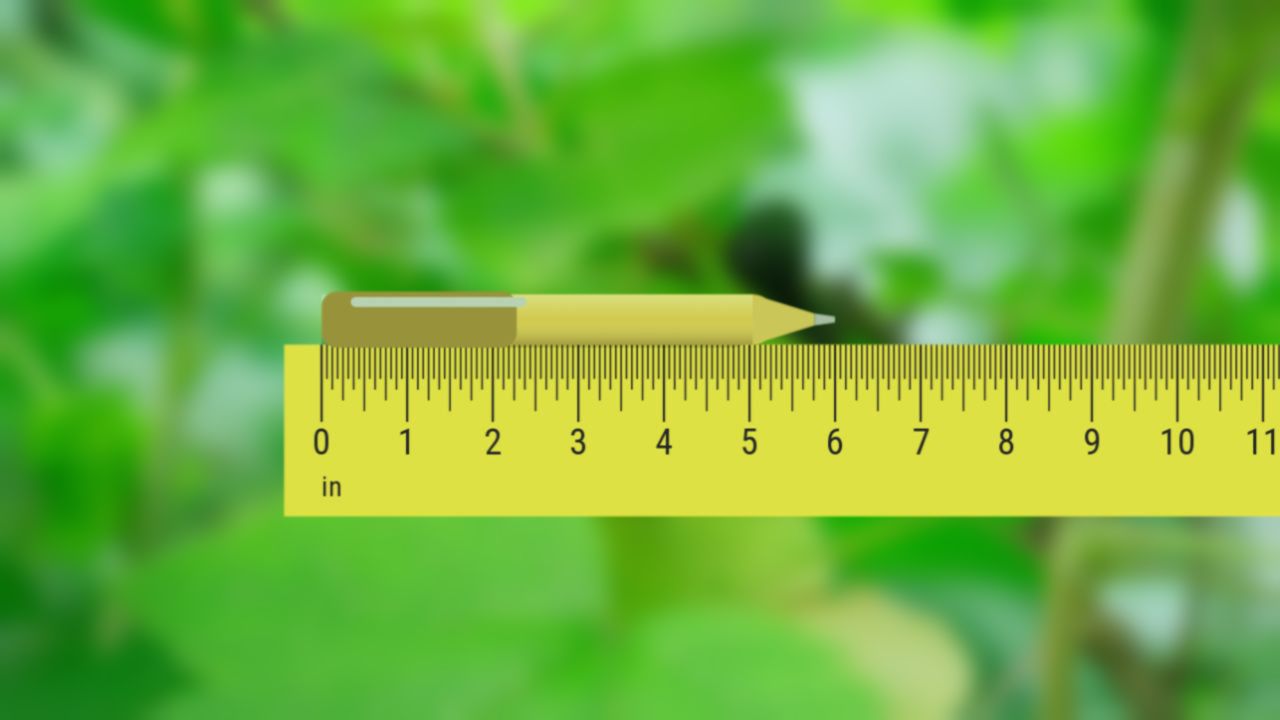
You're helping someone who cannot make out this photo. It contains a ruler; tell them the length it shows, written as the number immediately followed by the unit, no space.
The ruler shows 6in
